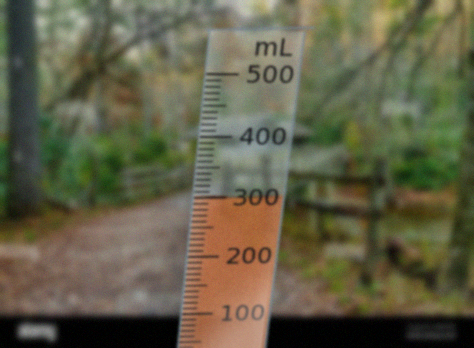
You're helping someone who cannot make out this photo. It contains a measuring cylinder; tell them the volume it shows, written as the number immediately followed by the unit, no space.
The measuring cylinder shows 300mL
